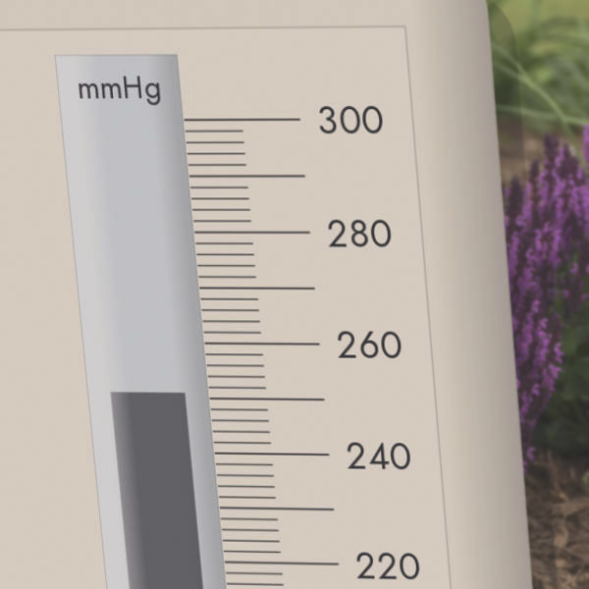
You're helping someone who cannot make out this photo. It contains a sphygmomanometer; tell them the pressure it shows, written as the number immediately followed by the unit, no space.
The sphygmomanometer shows 251mmHg
